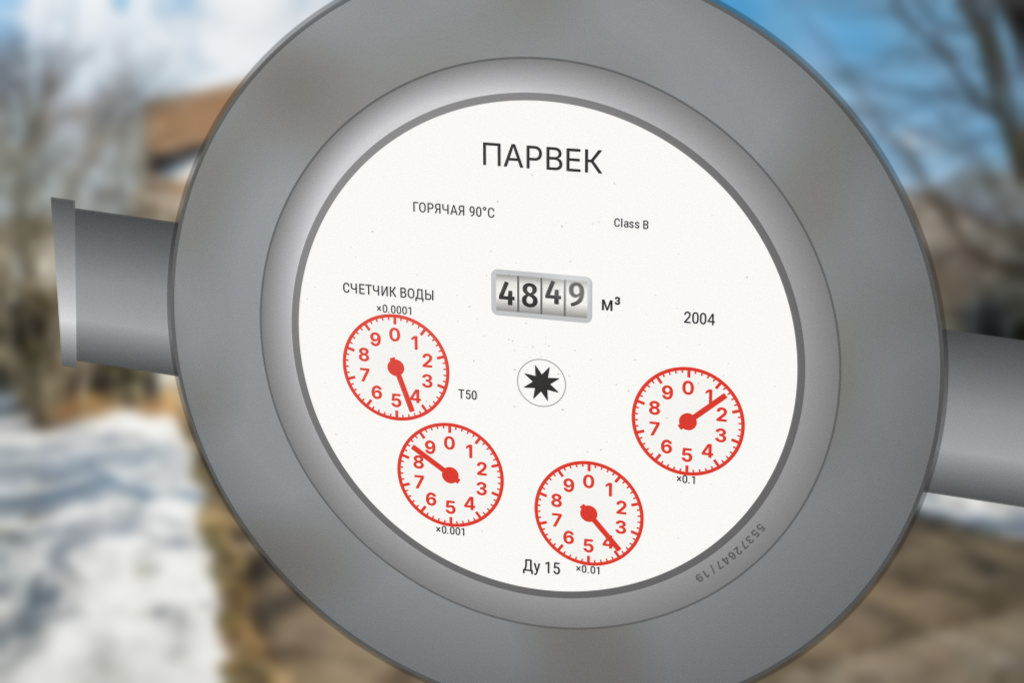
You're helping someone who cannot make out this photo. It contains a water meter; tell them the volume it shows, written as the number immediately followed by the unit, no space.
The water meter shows 4849.1384m³
